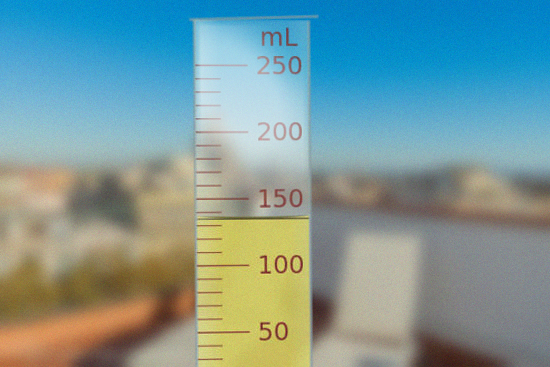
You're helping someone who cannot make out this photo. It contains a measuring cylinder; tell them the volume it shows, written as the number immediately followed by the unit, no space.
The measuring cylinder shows 135mL
